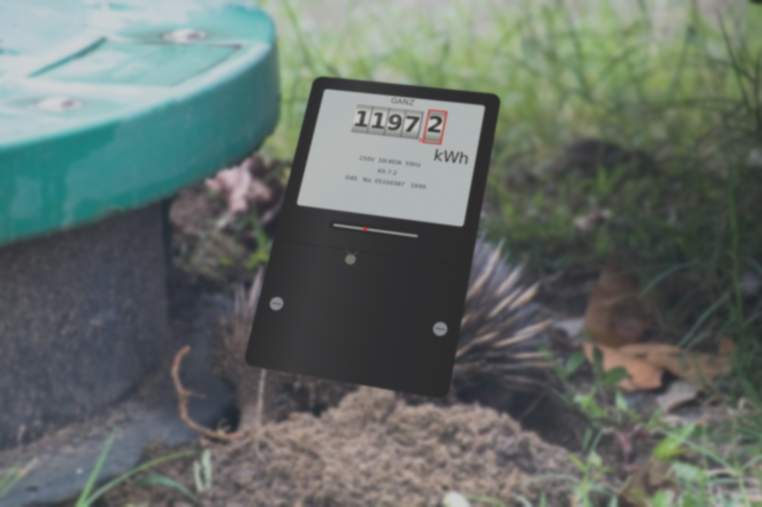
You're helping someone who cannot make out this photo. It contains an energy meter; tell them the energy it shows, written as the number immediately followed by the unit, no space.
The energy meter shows 1197.2kWh
